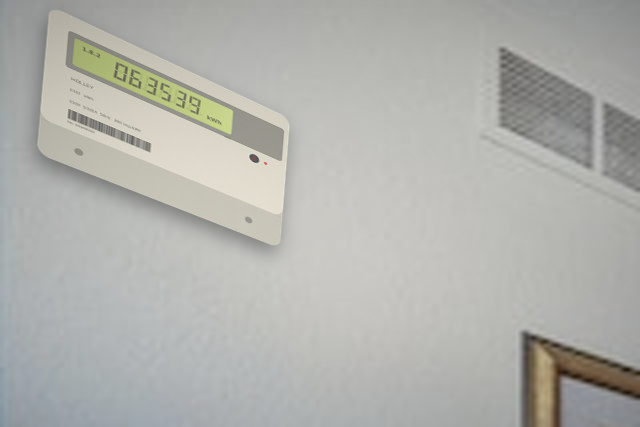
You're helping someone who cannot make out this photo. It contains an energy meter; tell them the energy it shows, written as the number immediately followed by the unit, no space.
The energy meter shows 63539kWh
